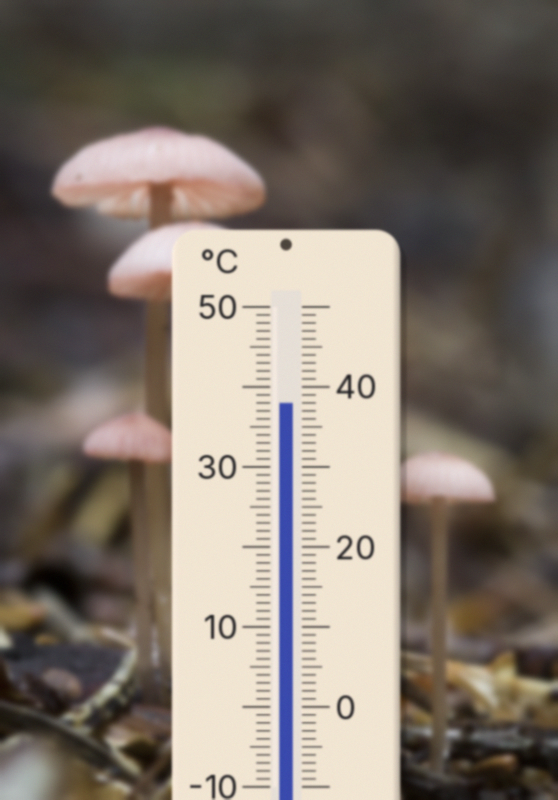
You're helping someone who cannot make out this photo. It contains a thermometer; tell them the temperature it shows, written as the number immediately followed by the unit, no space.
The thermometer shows 38°C
